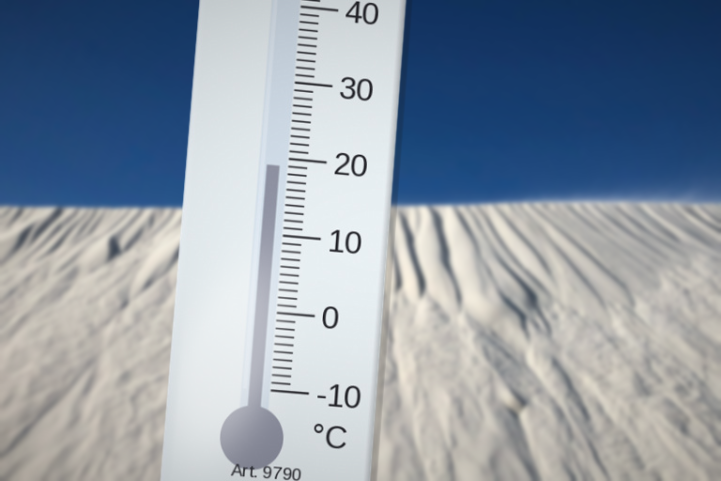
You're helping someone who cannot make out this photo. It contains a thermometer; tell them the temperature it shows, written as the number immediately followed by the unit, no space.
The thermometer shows 19°C
